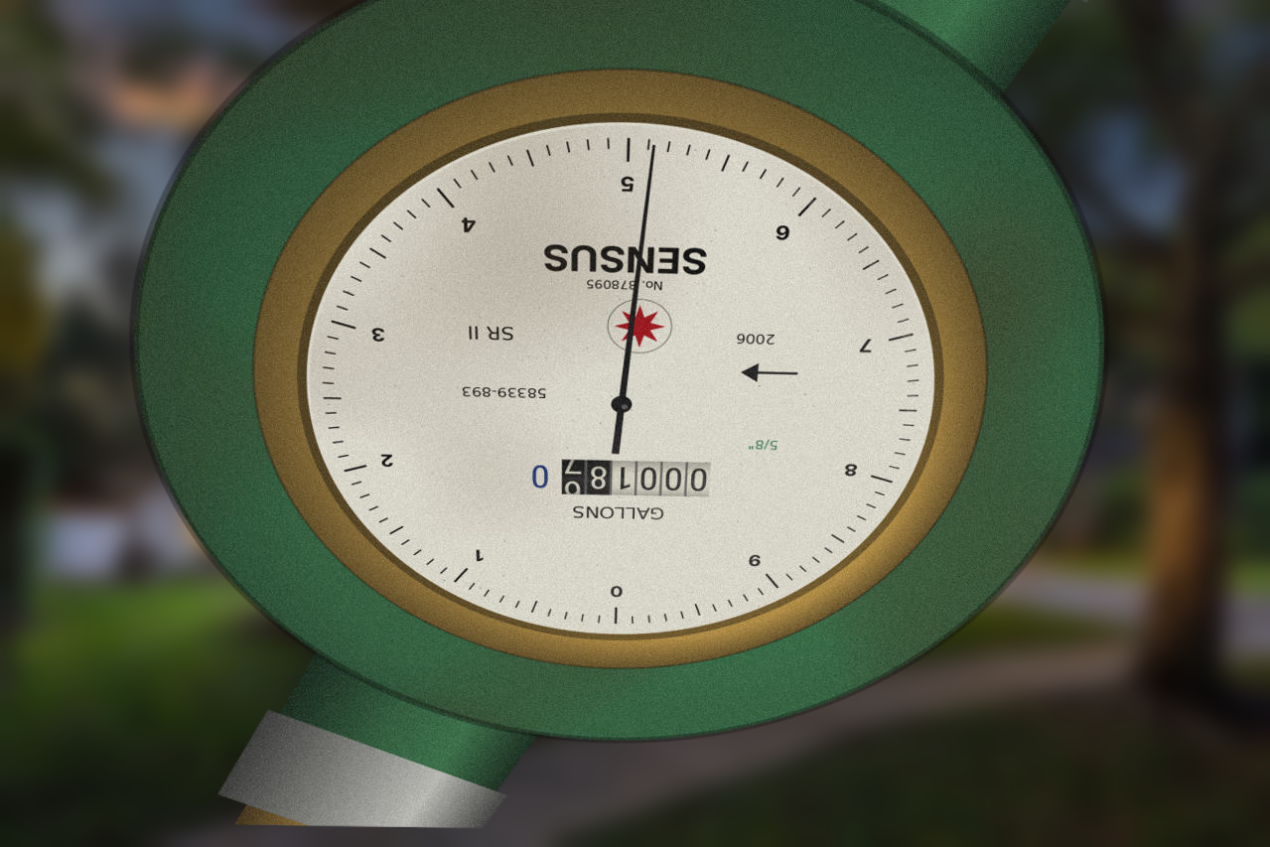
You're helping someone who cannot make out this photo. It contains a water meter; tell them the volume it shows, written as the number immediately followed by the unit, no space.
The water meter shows 1865.1gal
